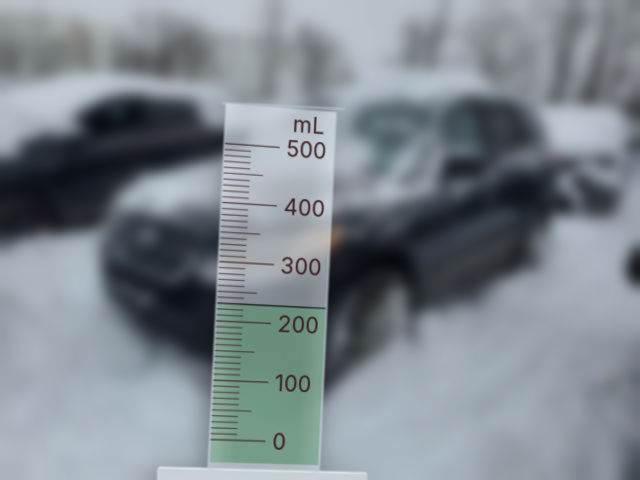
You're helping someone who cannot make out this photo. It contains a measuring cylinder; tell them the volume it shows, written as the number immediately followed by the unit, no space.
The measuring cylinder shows 230mL
